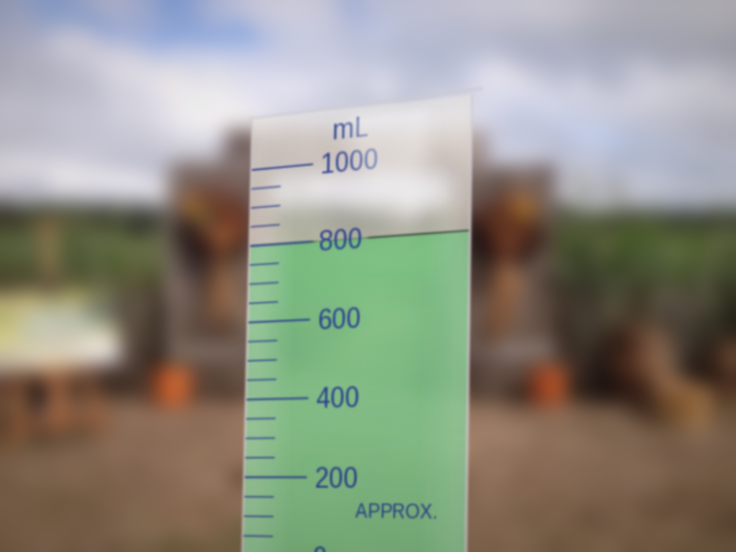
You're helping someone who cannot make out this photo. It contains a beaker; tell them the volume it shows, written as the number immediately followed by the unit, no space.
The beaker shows 800mL
